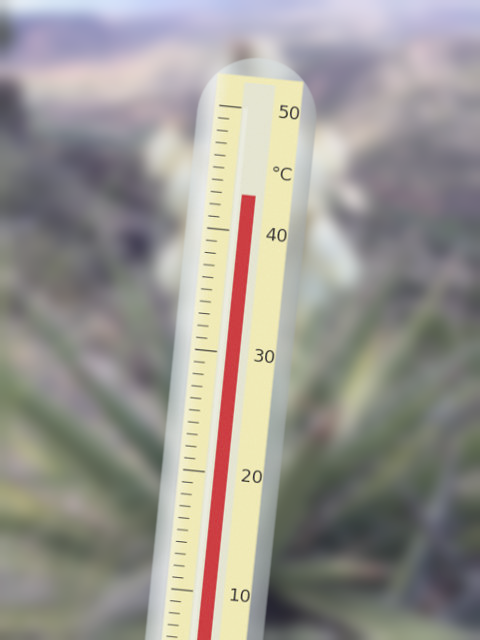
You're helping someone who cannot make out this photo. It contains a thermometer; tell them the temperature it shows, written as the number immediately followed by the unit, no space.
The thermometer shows 43°C
